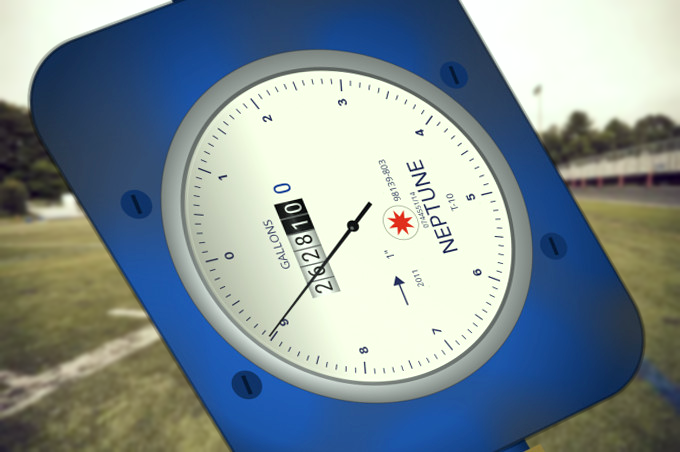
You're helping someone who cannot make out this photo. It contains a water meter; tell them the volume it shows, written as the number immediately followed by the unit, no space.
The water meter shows 2628099.0gal
